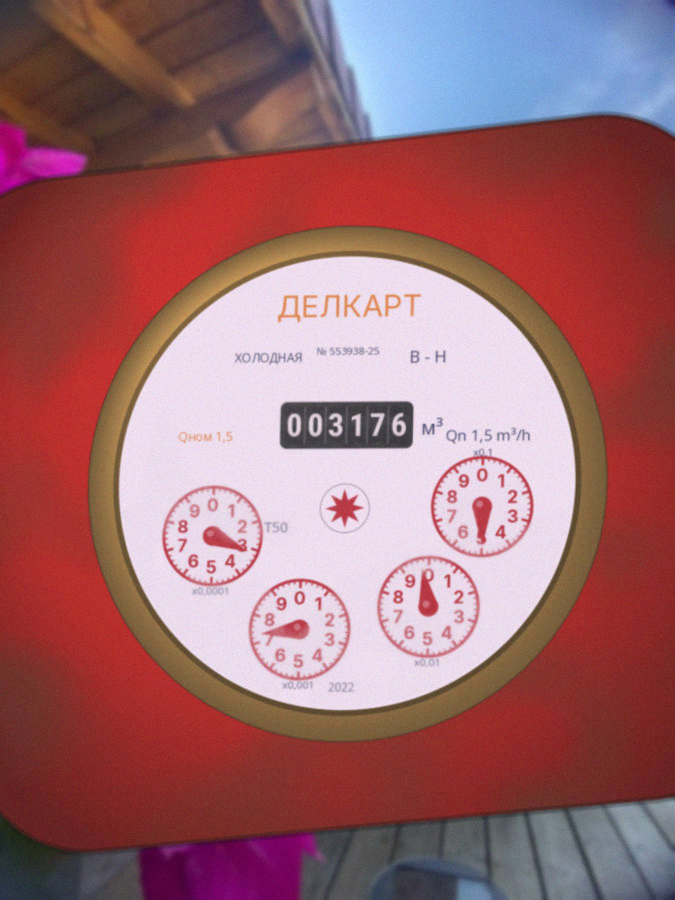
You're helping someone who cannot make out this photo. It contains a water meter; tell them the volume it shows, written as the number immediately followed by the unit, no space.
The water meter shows 3176.4973m³
